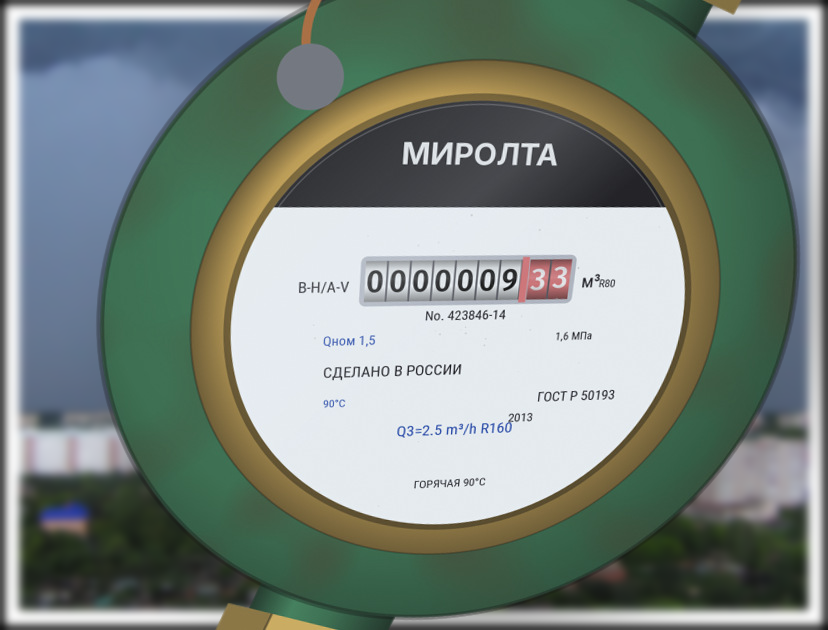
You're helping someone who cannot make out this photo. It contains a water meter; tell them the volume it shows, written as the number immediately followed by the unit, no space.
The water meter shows 9.33m³
